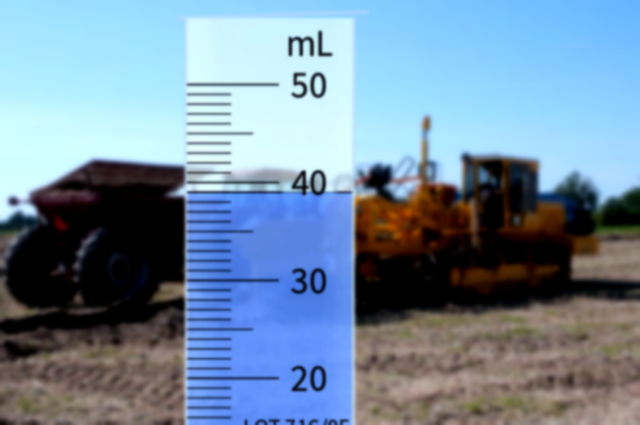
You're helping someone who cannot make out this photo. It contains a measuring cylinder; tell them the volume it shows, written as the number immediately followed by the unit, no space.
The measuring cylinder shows 39mL
